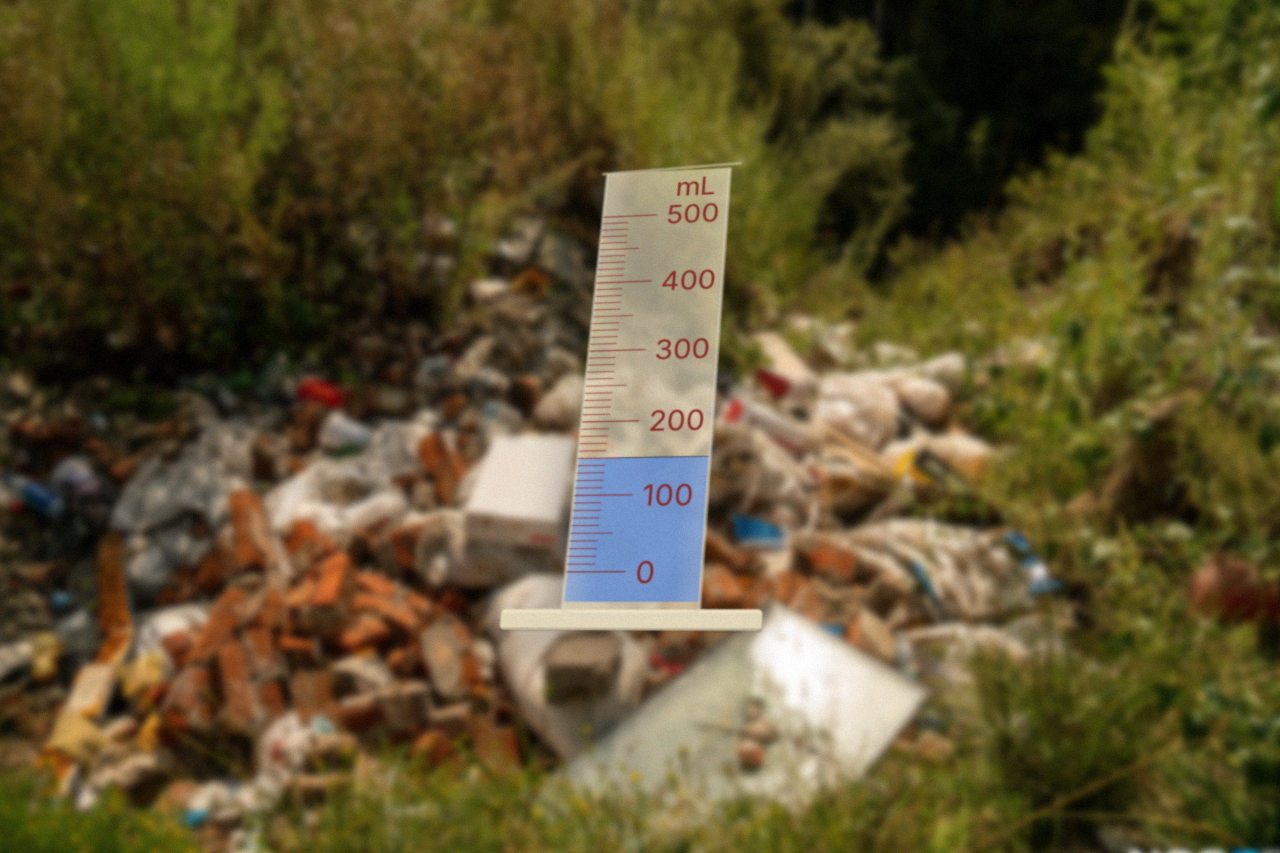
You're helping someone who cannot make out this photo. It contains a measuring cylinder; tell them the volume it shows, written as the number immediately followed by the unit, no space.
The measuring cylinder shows 150mL
